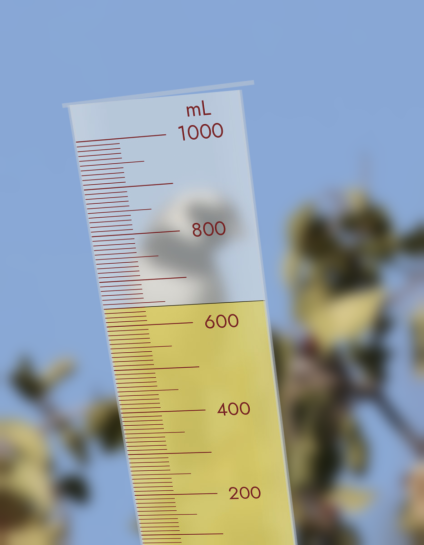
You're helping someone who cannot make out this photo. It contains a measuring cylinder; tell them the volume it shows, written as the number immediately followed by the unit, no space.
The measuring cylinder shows 640mL
